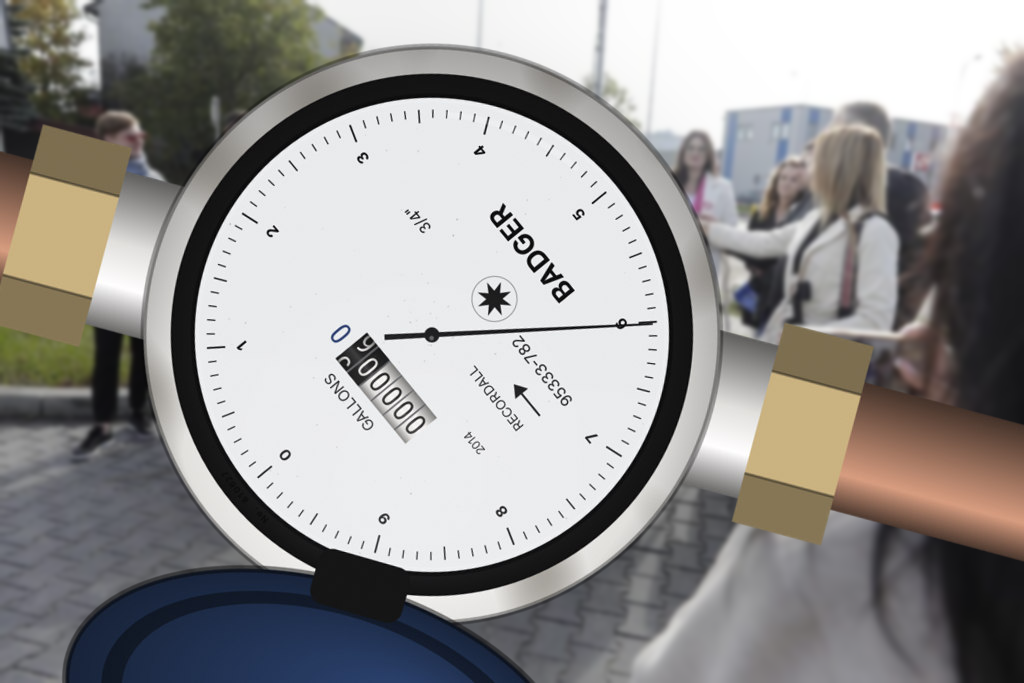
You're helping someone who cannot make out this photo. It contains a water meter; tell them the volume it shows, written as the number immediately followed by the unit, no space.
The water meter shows 56.0gal
